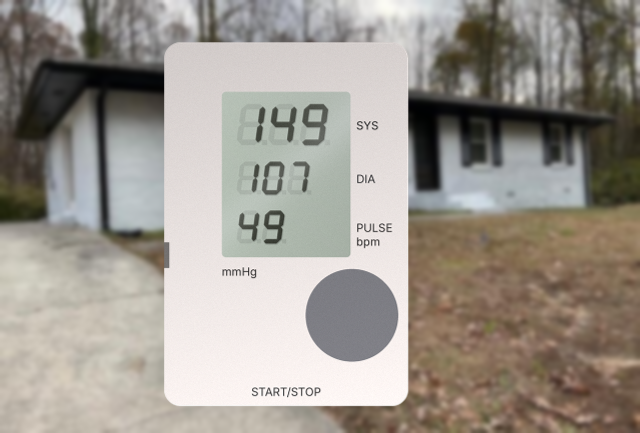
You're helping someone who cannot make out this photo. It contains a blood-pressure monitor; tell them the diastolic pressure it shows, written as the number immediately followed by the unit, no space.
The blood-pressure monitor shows 107mmHg
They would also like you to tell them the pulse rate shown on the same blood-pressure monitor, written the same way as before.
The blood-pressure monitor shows 49bpm
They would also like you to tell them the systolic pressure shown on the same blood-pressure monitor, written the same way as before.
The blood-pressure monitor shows 149mmHg
